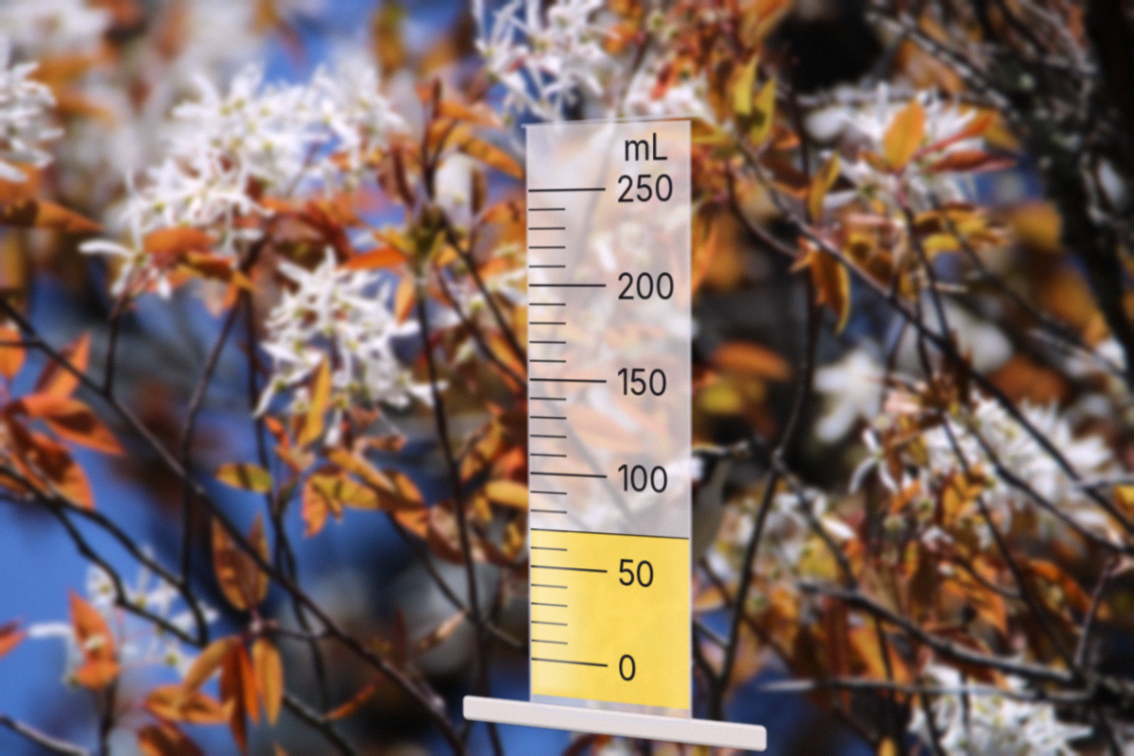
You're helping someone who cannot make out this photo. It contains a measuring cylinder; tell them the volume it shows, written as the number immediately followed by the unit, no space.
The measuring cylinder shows 70mL
